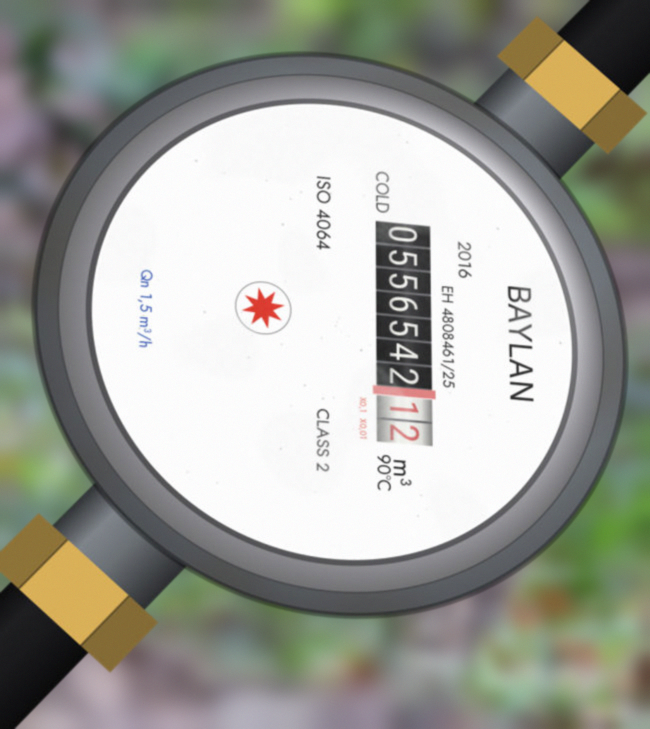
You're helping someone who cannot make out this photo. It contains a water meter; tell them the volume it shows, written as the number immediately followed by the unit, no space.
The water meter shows 556542.12m³
